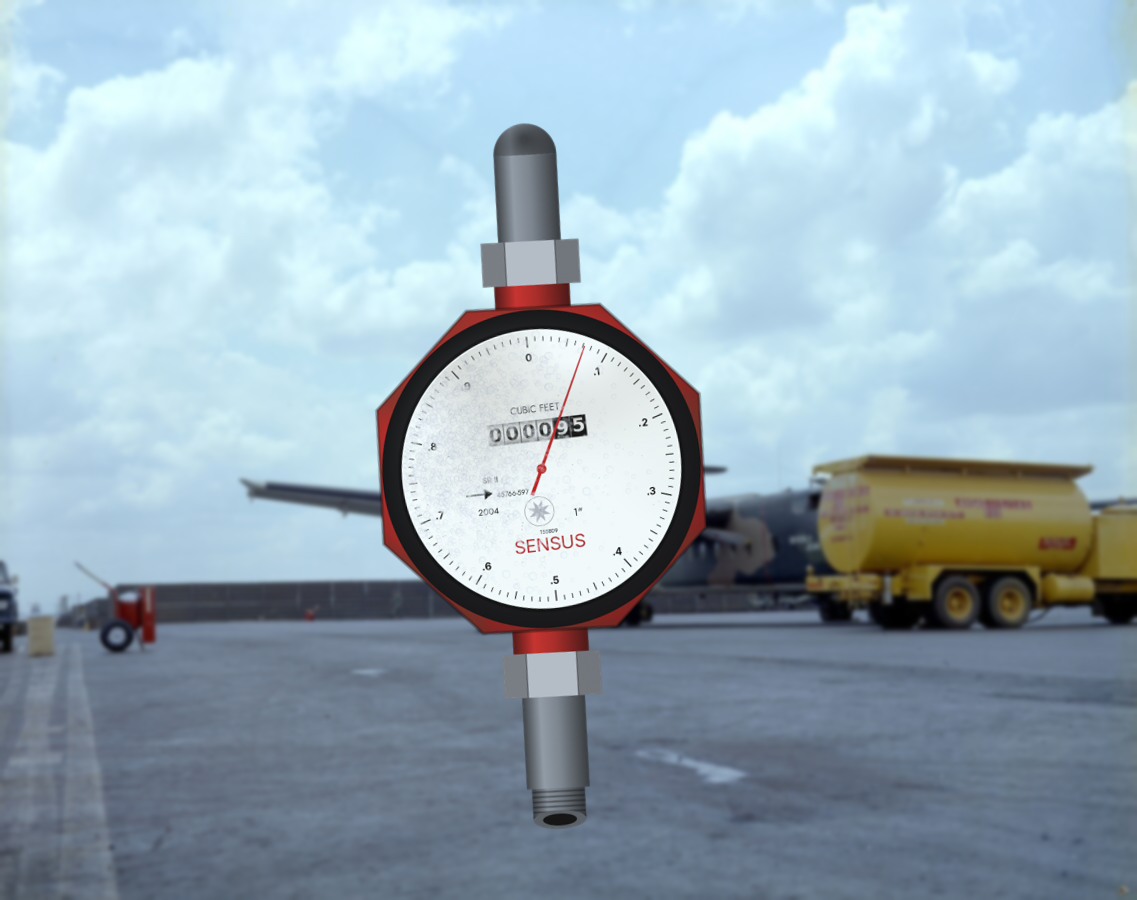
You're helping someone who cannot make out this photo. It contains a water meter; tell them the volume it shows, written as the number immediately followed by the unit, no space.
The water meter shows 95.07ft³
